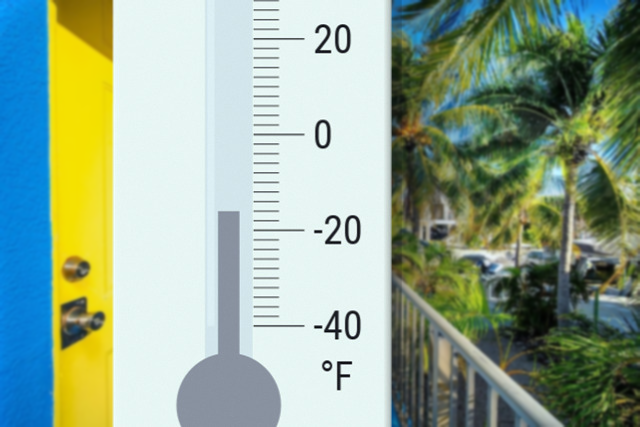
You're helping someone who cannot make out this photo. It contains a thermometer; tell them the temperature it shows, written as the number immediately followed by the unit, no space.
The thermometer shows -16°F
